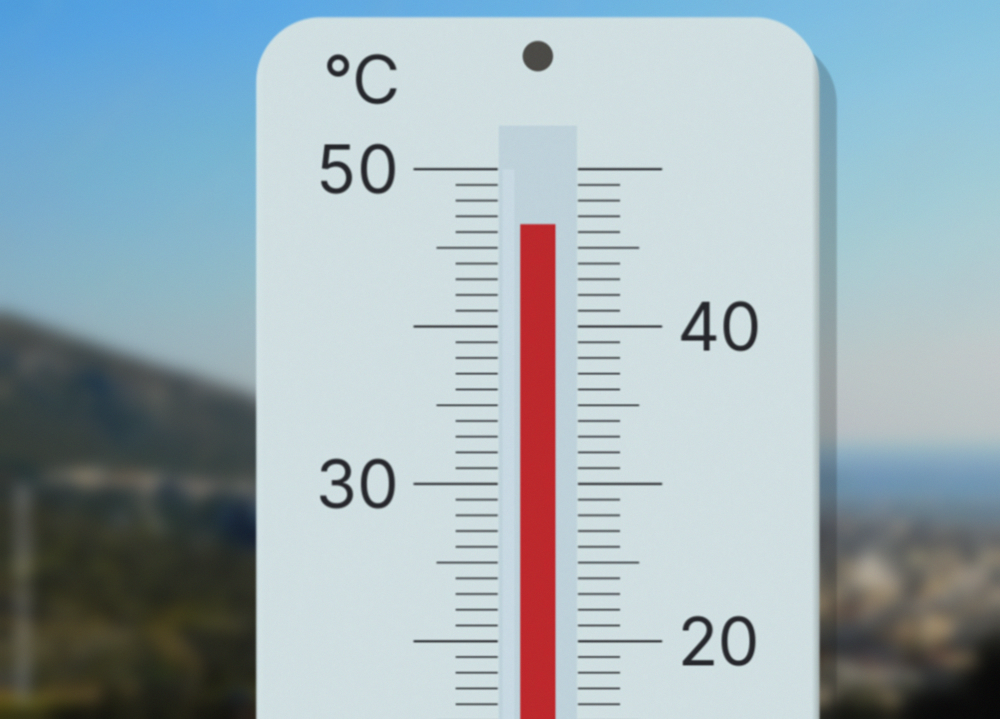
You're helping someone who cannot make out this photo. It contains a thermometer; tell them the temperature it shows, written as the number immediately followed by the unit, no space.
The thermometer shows 46.5°C
